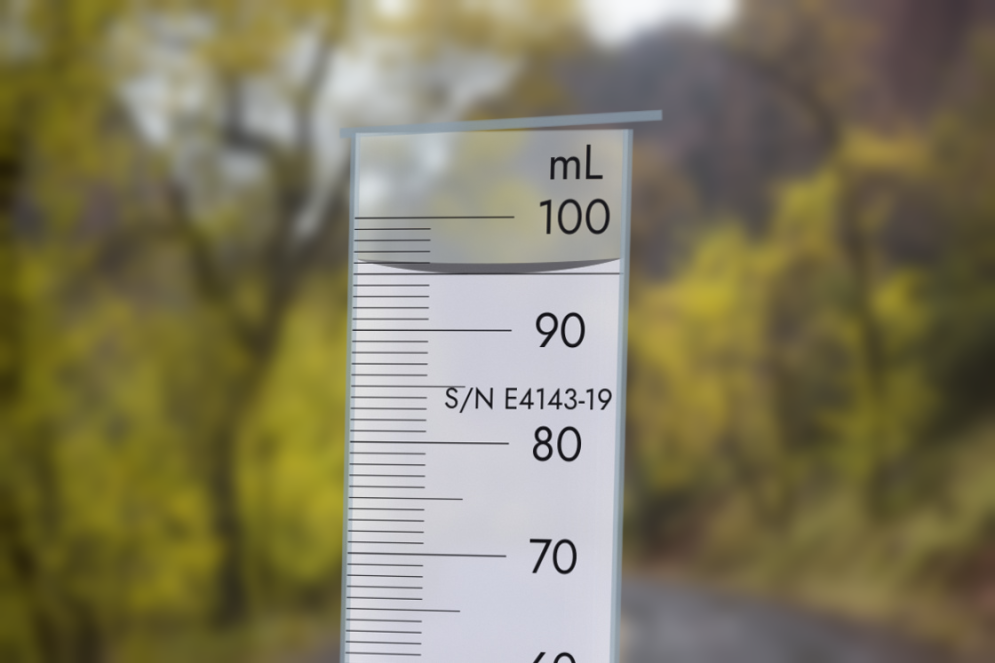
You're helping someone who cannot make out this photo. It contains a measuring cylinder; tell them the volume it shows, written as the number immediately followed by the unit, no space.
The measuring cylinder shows 95mL
